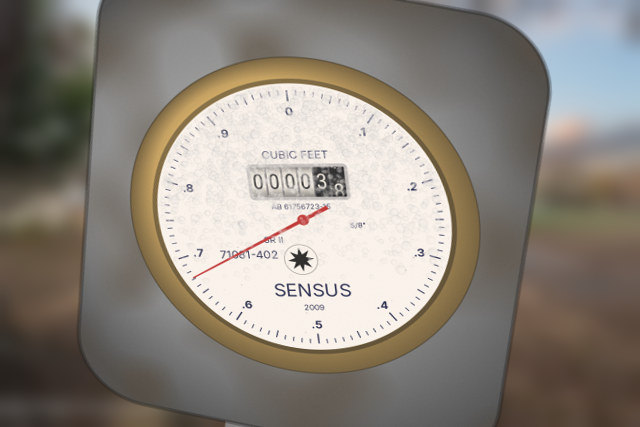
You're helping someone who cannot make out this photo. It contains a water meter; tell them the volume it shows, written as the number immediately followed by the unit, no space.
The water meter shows 37.67ft³
